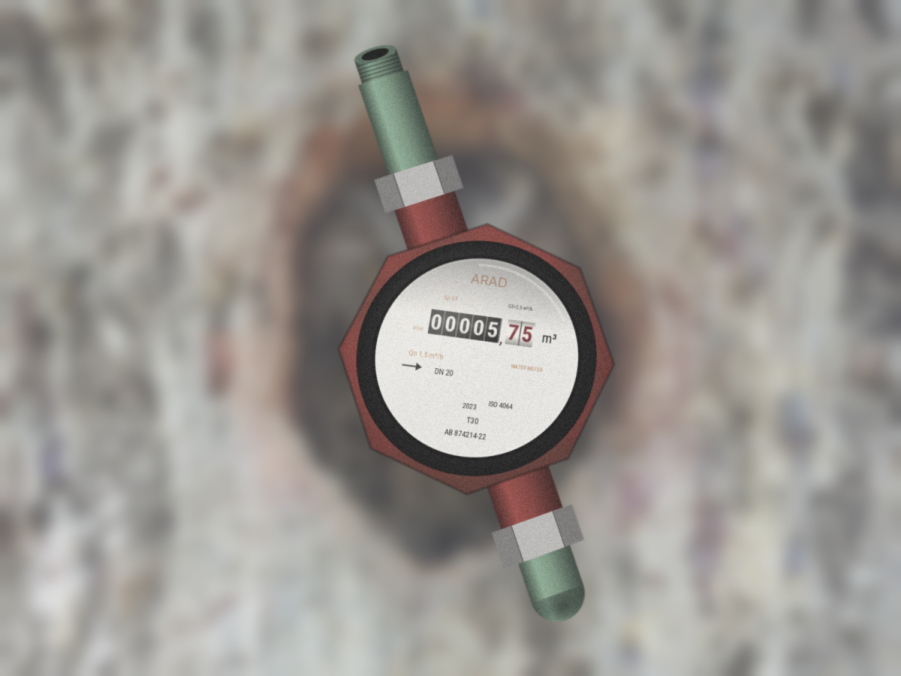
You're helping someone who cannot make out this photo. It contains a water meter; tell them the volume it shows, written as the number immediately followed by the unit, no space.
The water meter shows 5.75m³
